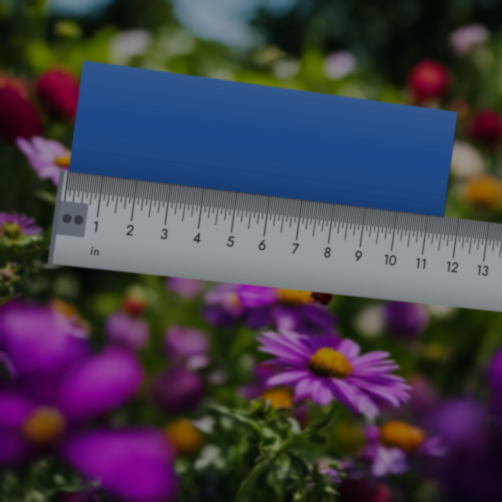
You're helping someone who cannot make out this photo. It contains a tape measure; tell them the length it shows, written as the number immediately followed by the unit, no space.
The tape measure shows 11.5in
